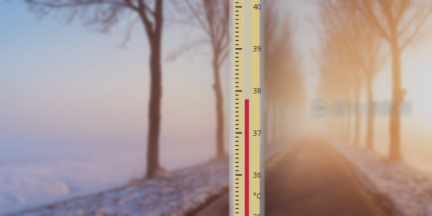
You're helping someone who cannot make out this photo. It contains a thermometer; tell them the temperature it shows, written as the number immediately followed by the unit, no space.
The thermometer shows 37.8°C
